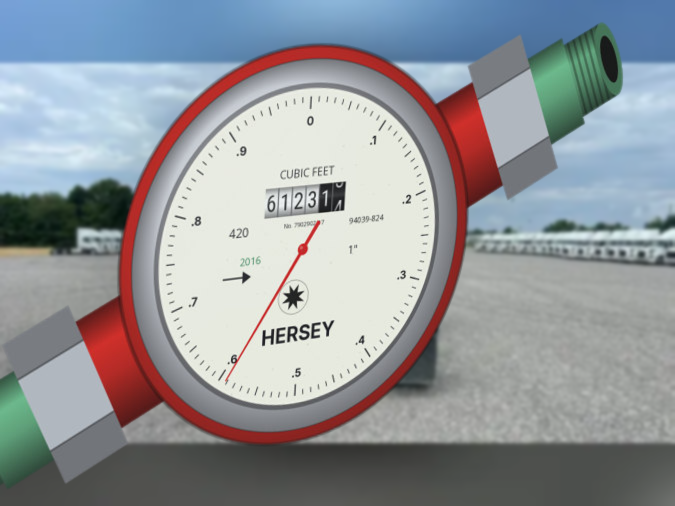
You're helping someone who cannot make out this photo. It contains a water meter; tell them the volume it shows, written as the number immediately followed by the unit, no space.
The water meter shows 612313.59ft³
